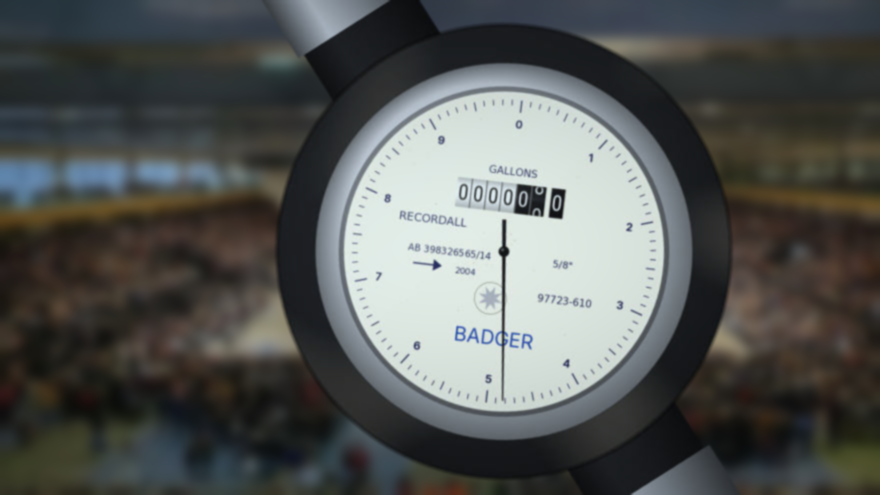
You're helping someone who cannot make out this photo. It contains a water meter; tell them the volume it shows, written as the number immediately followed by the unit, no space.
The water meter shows 84.8gal
